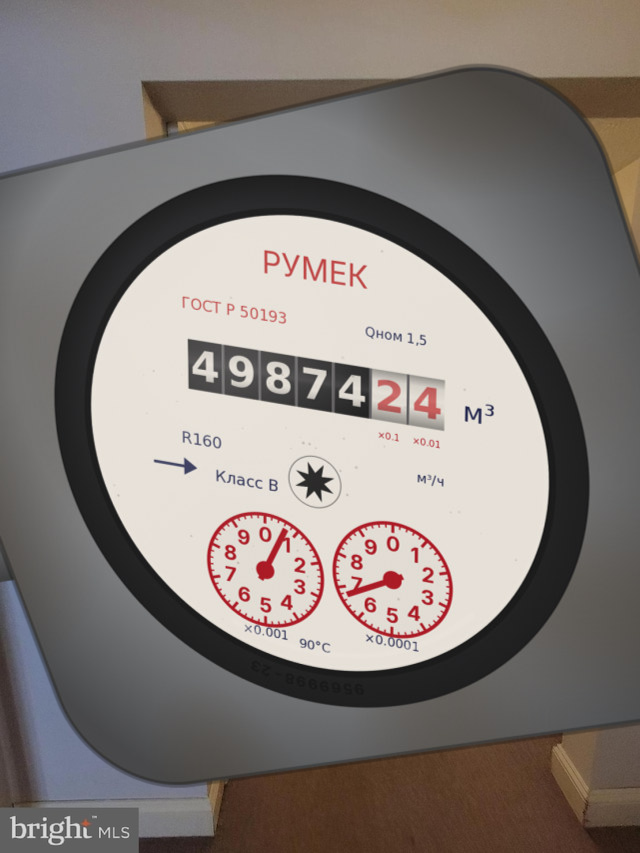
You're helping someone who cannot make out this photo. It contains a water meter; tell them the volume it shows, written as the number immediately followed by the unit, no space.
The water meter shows 49874.2406m³
